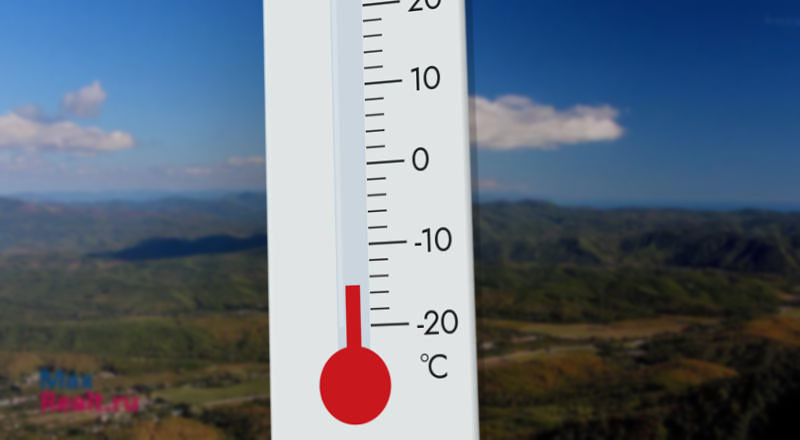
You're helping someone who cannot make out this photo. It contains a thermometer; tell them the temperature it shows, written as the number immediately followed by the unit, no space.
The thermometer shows -15°C
